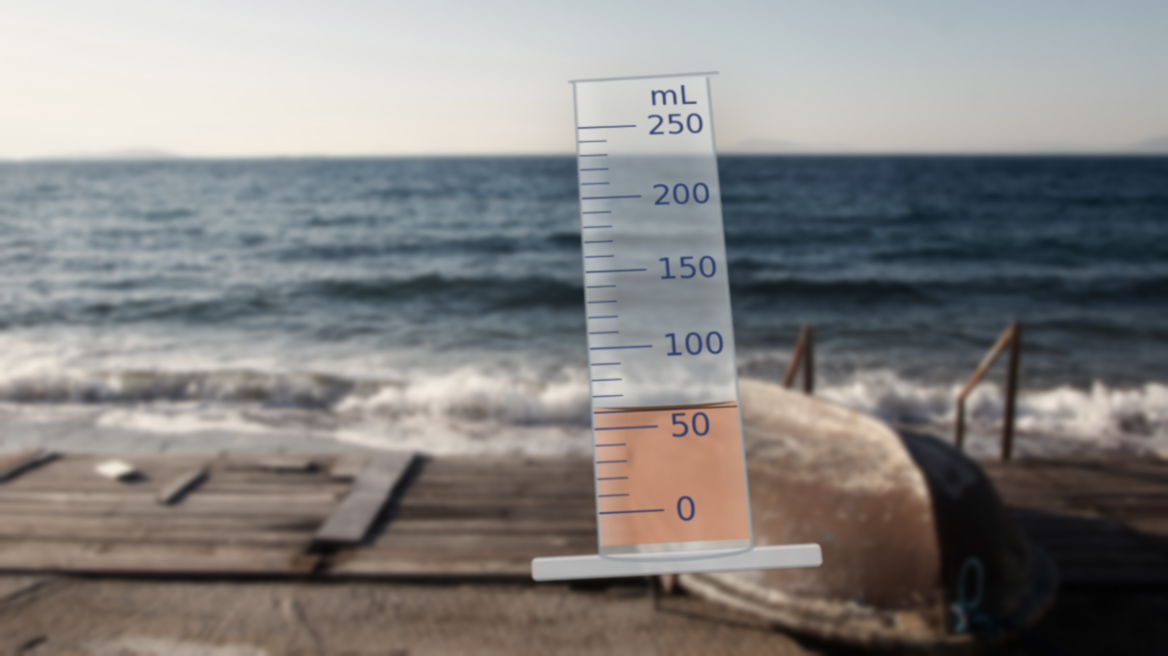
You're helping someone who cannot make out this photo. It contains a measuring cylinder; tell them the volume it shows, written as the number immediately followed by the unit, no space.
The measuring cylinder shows 60mL
